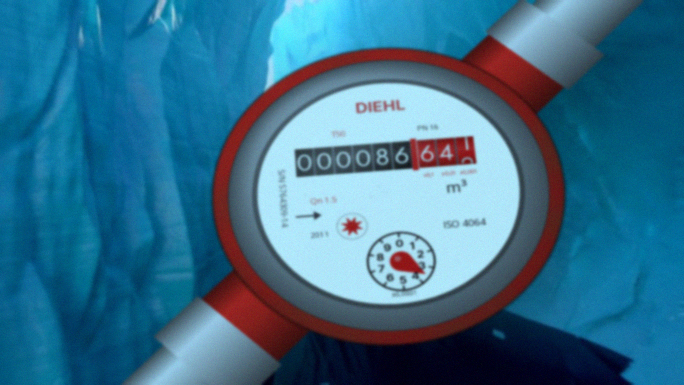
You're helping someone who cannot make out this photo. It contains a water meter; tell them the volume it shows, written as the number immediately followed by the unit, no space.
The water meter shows 86.6413m³
